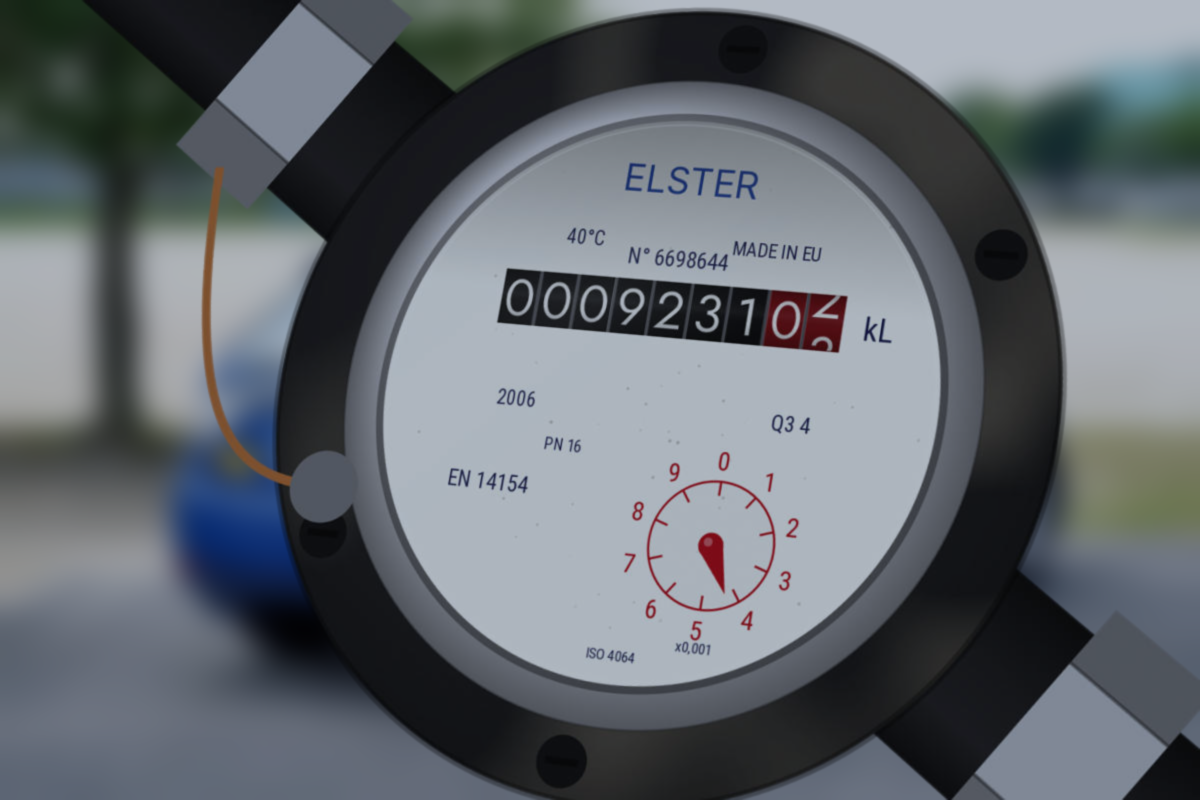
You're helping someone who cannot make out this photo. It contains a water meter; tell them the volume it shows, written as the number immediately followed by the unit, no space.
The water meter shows 9231.024kL
